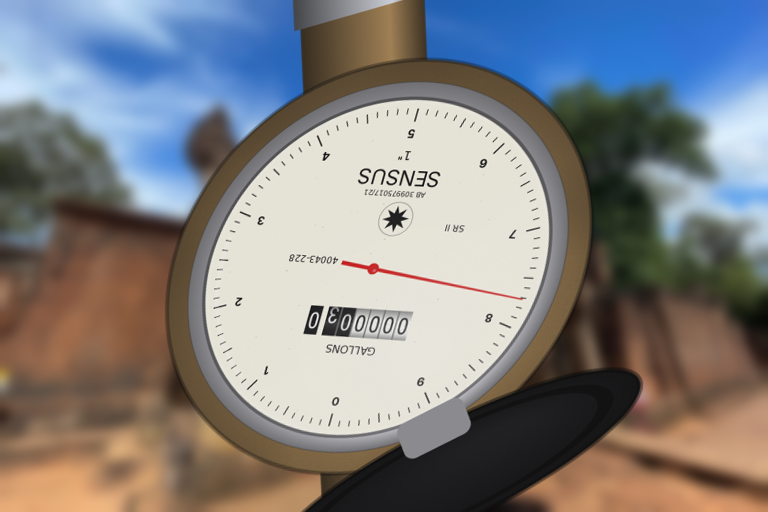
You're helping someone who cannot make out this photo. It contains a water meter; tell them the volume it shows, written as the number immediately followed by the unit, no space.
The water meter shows 27.7gal
